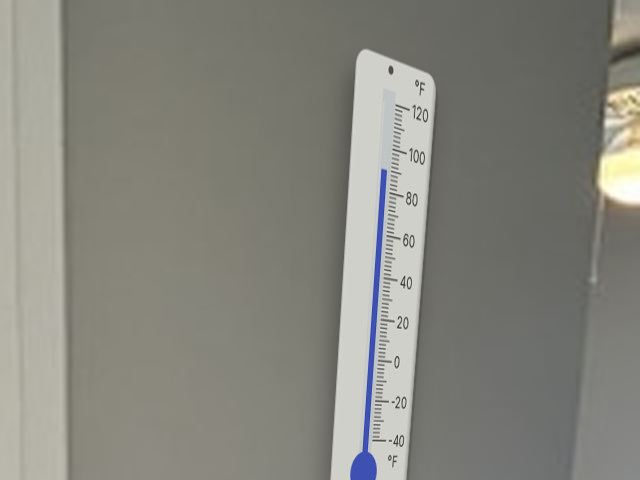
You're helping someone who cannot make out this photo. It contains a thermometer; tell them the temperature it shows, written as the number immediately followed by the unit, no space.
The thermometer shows 90°F
